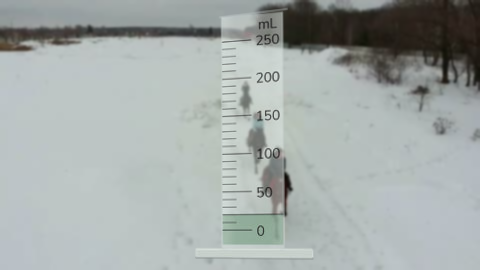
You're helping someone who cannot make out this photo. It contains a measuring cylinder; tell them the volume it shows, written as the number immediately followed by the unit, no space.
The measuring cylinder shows 20mL
